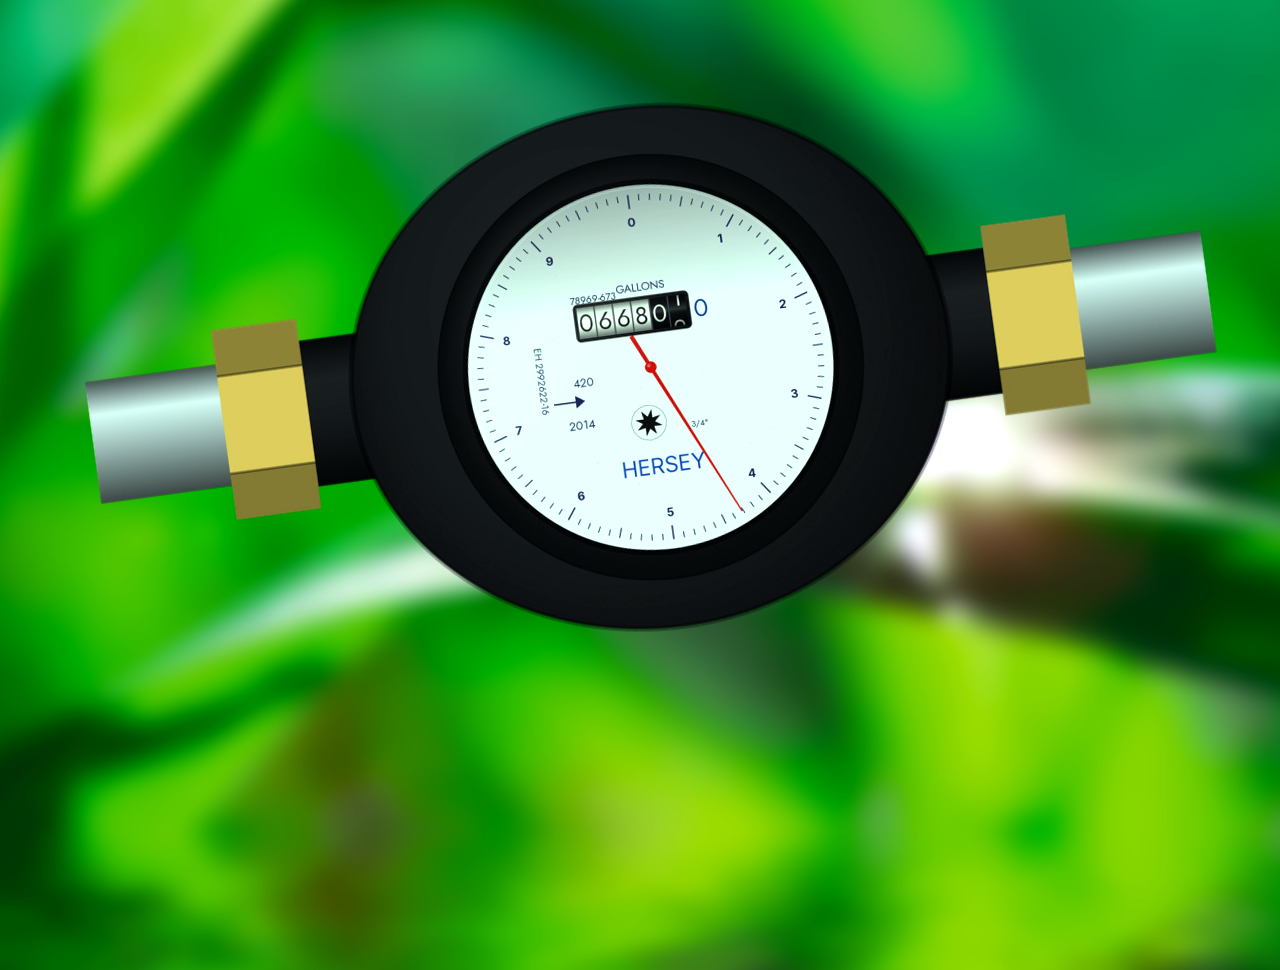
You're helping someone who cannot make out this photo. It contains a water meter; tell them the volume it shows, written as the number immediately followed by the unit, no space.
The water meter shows 668014.3gal
